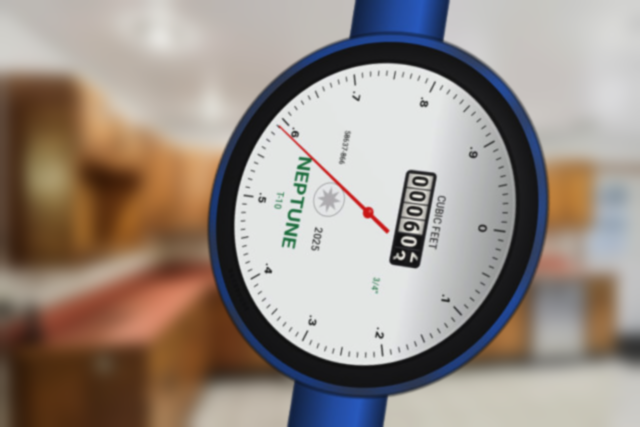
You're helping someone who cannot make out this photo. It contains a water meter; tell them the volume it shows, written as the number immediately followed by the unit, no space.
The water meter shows 602.59ft³
